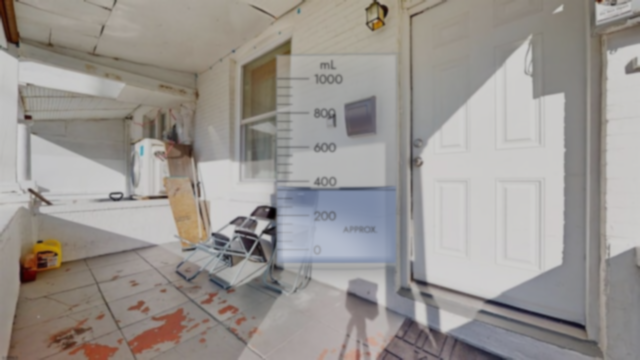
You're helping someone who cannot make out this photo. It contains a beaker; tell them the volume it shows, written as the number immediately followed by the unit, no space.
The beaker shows 350mL
